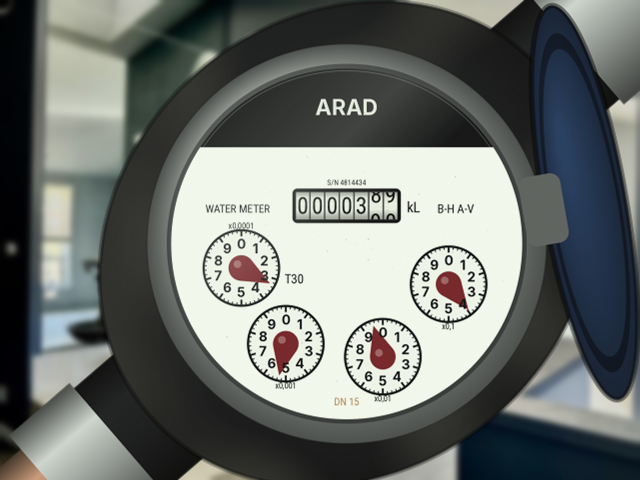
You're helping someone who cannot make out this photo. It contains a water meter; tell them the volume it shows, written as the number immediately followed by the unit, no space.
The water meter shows 389.3953kL
